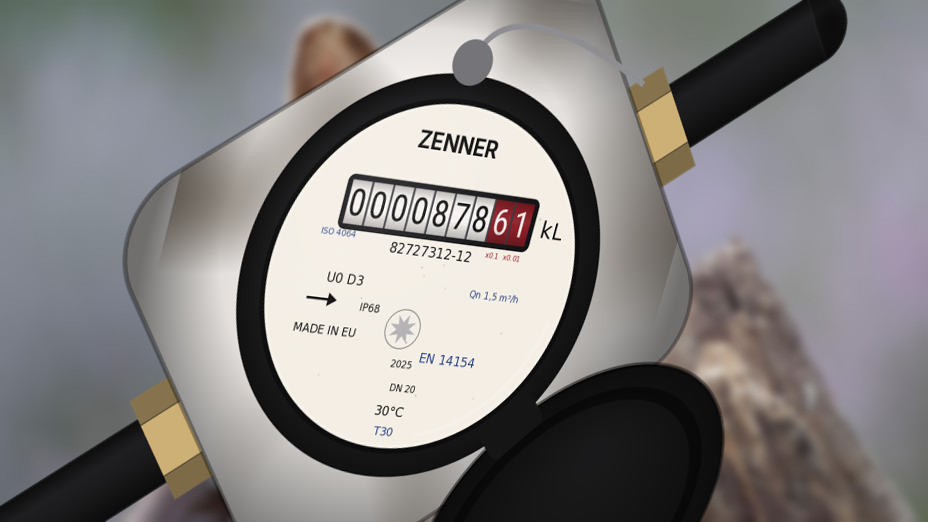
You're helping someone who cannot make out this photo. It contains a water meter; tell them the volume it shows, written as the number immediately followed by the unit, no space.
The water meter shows 878.61kL
